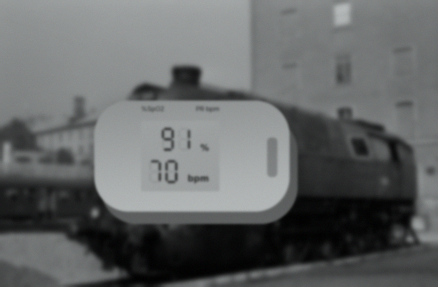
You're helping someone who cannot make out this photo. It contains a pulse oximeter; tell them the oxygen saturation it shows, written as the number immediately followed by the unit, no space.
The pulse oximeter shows 91%
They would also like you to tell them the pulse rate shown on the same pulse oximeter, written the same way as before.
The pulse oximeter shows 70bpm
